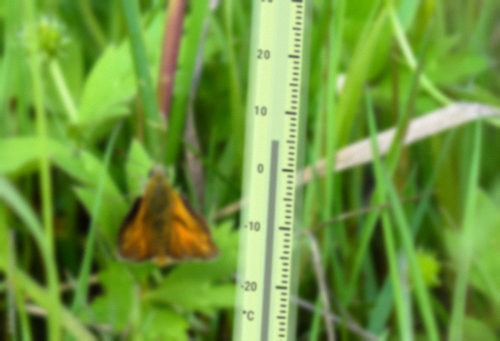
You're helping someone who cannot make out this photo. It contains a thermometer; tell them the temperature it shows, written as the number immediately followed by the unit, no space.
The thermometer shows 5°C
